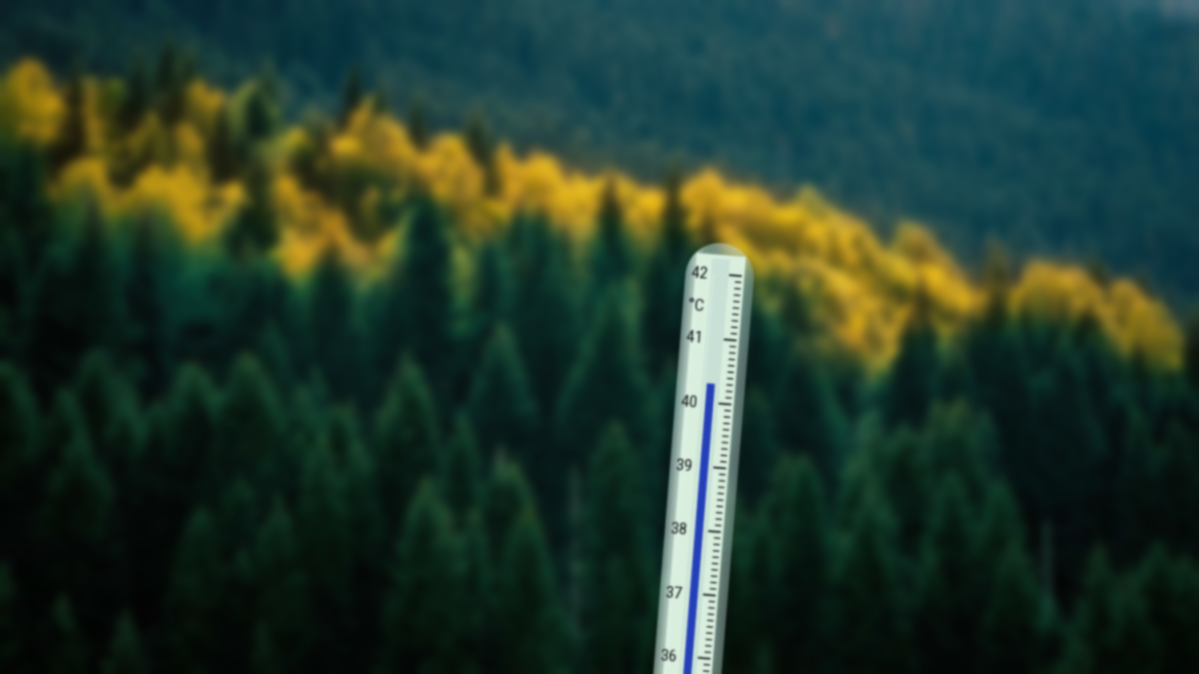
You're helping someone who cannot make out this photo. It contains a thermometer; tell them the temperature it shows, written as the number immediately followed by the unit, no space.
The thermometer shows 40.3°C
